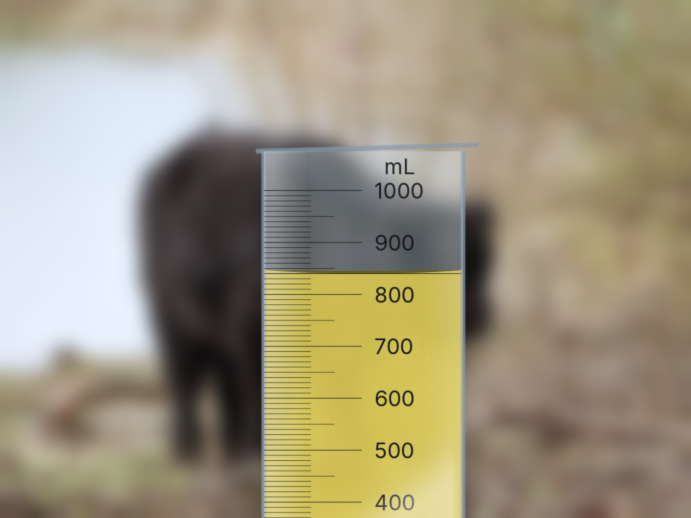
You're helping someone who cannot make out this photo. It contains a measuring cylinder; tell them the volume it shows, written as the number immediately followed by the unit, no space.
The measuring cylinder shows 840mL
